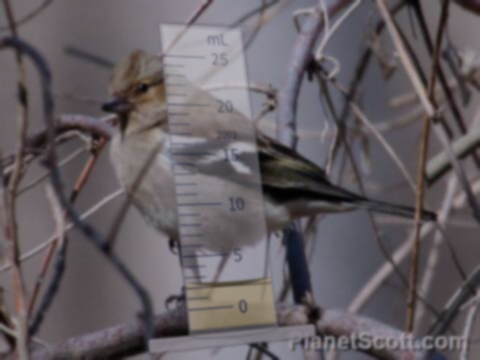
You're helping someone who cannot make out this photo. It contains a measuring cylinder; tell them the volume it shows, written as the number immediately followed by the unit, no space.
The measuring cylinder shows 2mL
